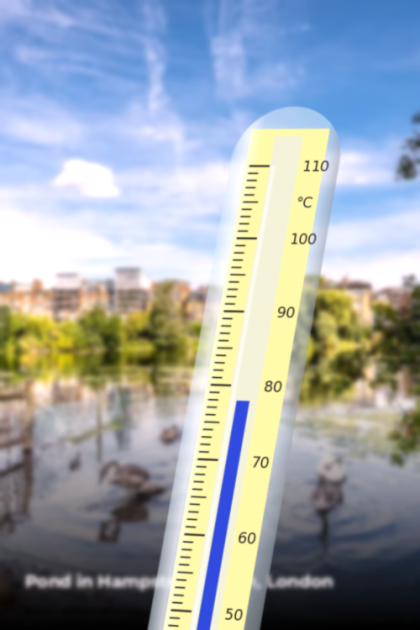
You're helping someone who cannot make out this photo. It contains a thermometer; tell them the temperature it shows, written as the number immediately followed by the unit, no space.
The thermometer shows 78°C
